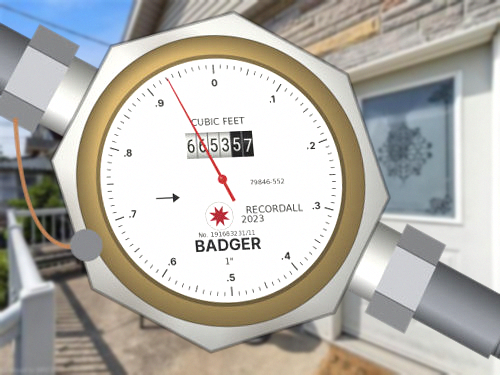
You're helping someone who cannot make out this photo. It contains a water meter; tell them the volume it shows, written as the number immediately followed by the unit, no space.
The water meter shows 665356.93ft³
